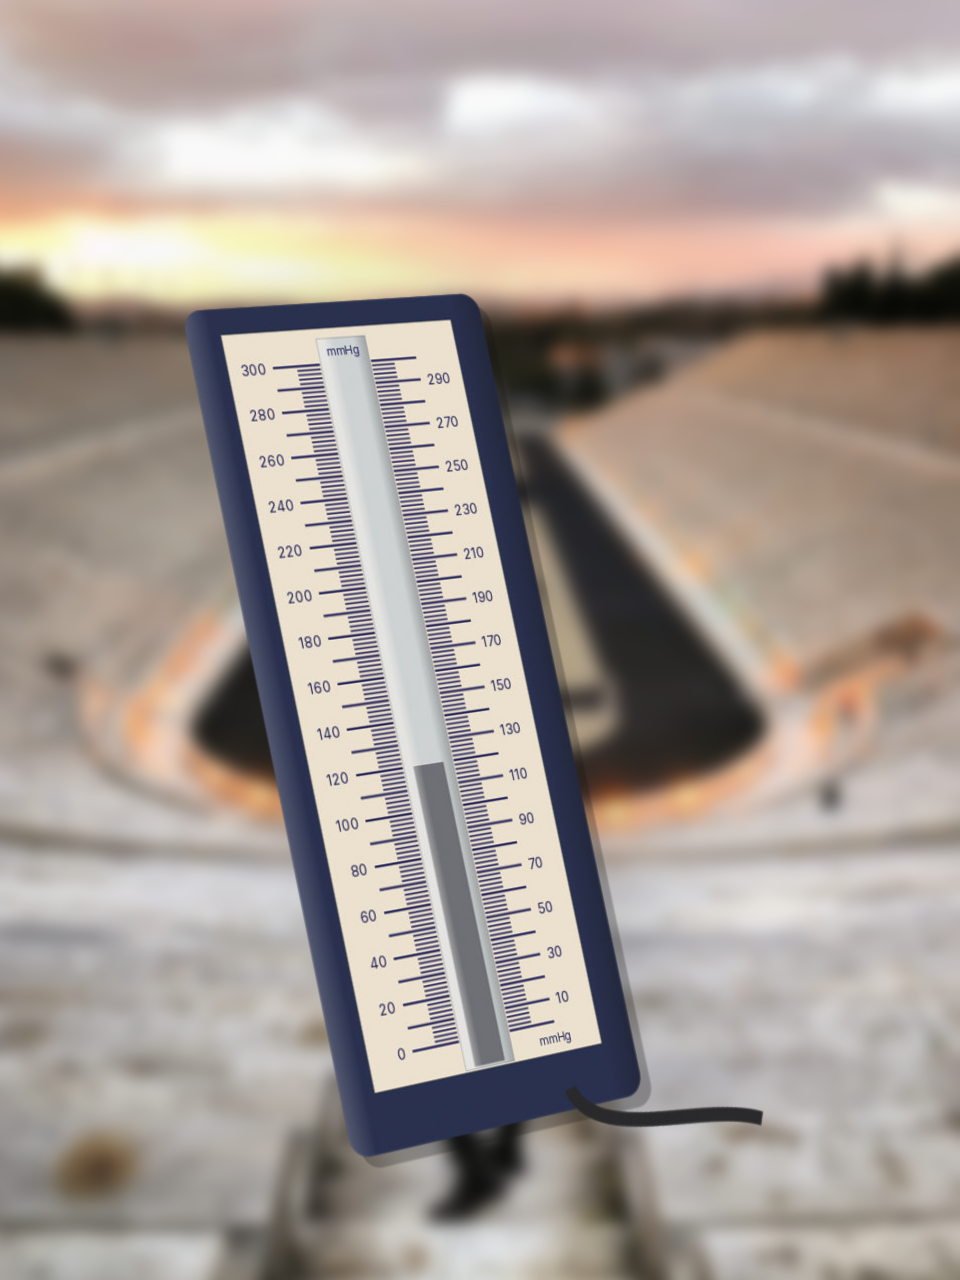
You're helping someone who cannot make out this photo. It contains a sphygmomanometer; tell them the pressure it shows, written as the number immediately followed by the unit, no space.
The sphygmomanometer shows 120mmHg
